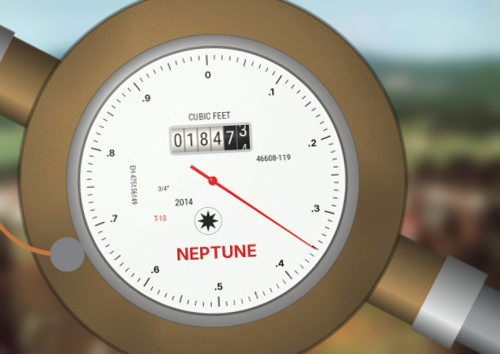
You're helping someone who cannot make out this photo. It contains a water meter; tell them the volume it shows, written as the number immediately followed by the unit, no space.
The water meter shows 18473.35ft³
